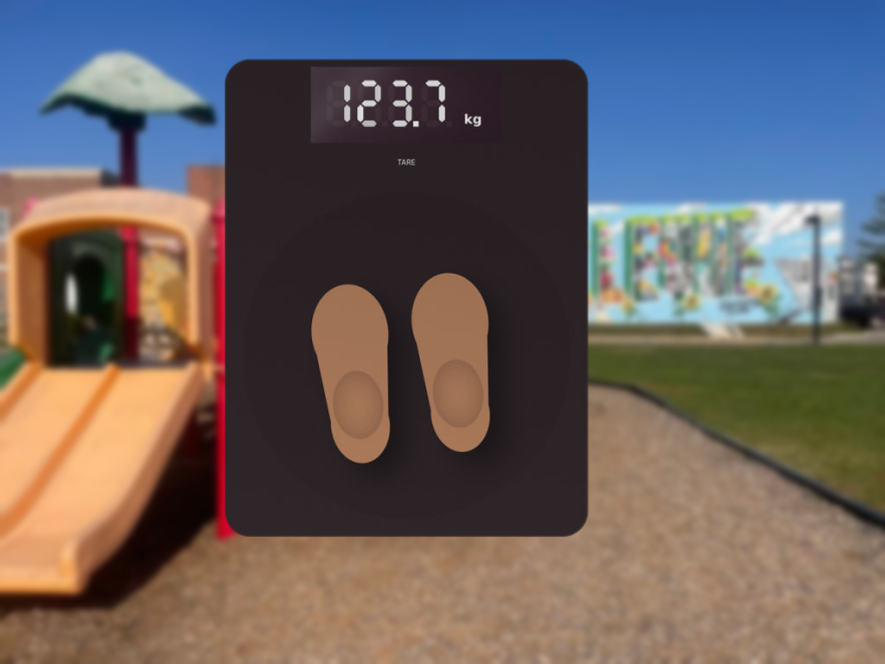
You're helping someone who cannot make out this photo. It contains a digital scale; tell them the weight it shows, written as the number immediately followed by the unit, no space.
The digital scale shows 123.7kg
